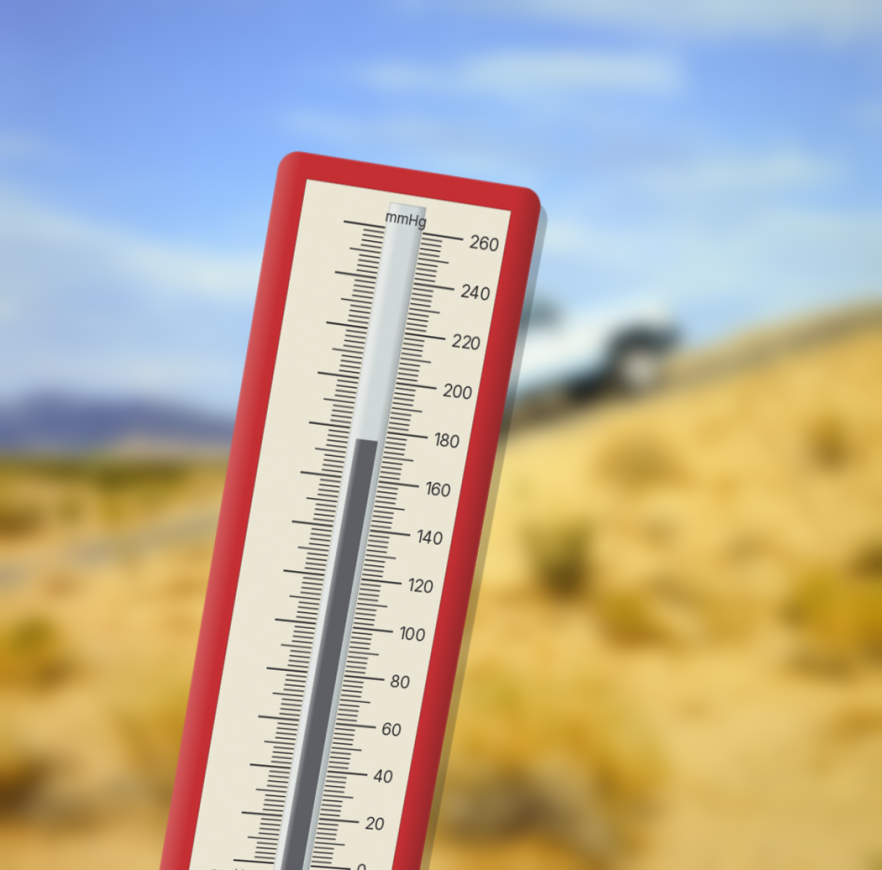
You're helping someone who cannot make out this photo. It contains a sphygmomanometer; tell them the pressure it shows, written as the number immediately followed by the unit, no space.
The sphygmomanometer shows 176mmHg
